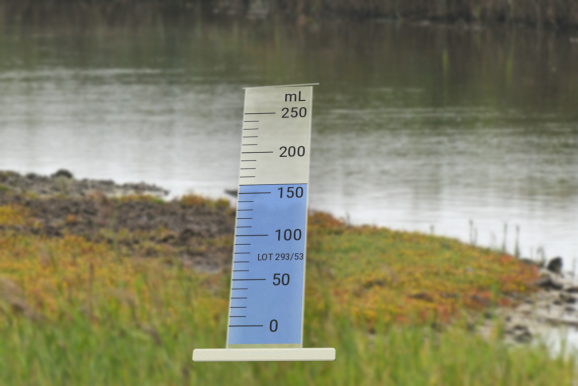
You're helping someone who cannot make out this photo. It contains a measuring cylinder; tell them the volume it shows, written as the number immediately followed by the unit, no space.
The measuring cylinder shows 160mL
